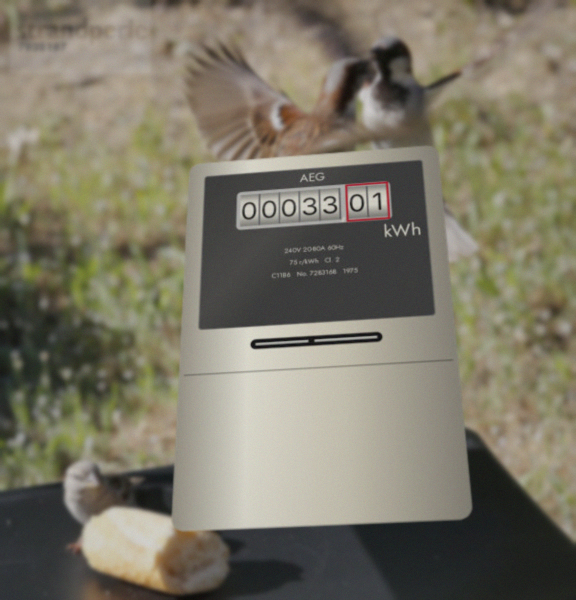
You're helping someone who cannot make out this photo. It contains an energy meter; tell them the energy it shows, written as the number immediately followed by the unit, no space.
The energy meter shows 33.01kWh
